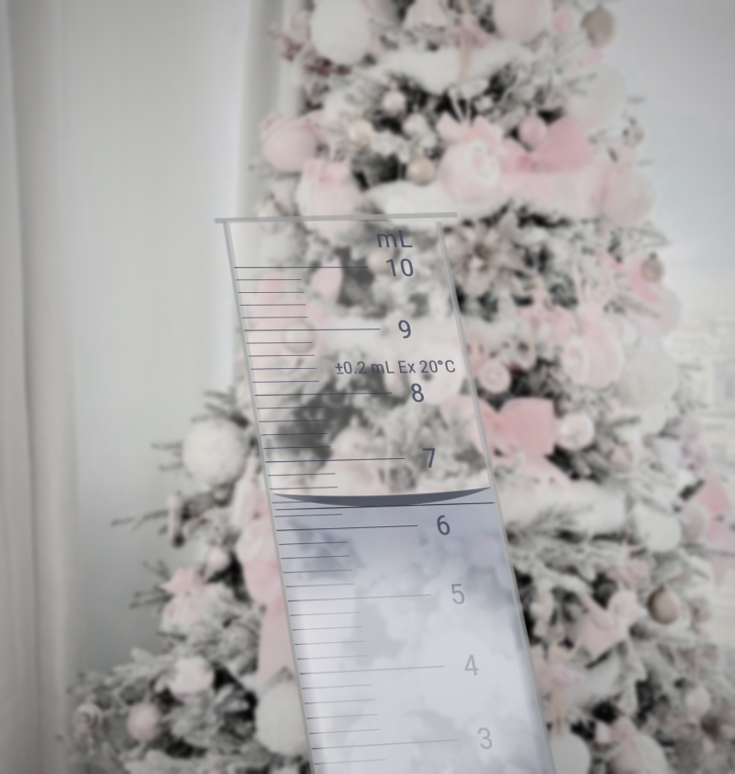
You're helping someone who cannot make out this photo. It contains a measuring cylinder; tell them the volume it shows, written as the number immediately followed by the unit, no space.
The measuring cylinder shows 6.3mL
